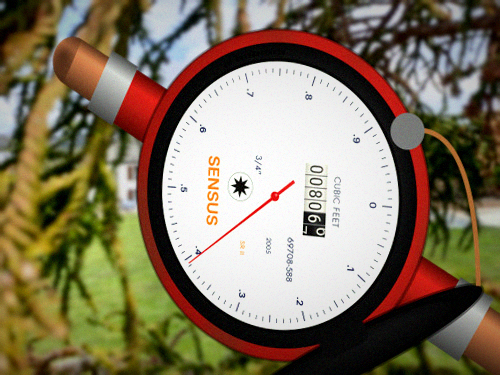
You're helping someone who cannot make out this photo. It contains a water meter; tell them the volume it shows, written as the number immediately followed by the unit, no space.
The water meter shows 8066.39ft³
